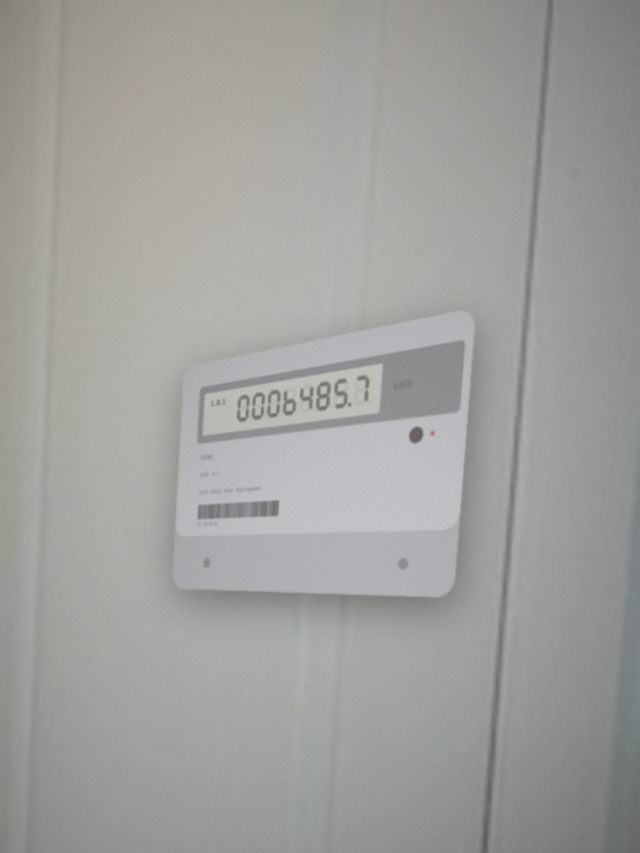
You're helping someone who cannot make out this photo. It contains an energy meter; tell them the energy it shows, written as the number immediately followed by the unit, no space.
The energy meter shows 6485.7kWh
